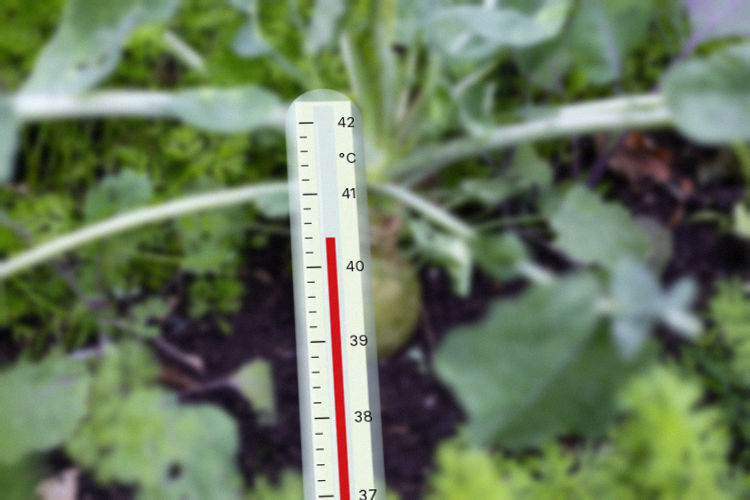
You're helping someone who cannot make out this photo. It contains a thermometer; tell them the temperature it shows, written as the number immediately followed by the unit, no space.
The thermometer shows 40.4°C
